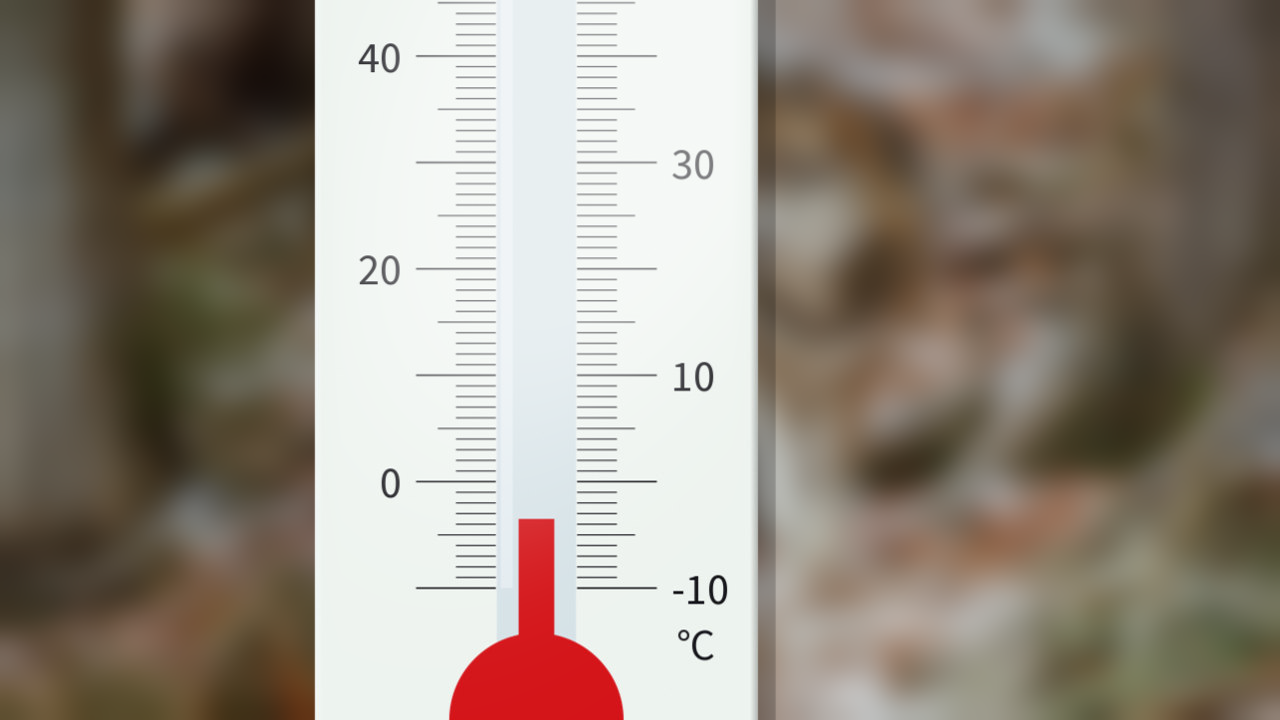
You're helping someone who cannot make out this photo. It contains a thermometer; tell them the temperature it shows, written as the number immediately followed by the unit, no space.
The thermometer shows -3.5°C
